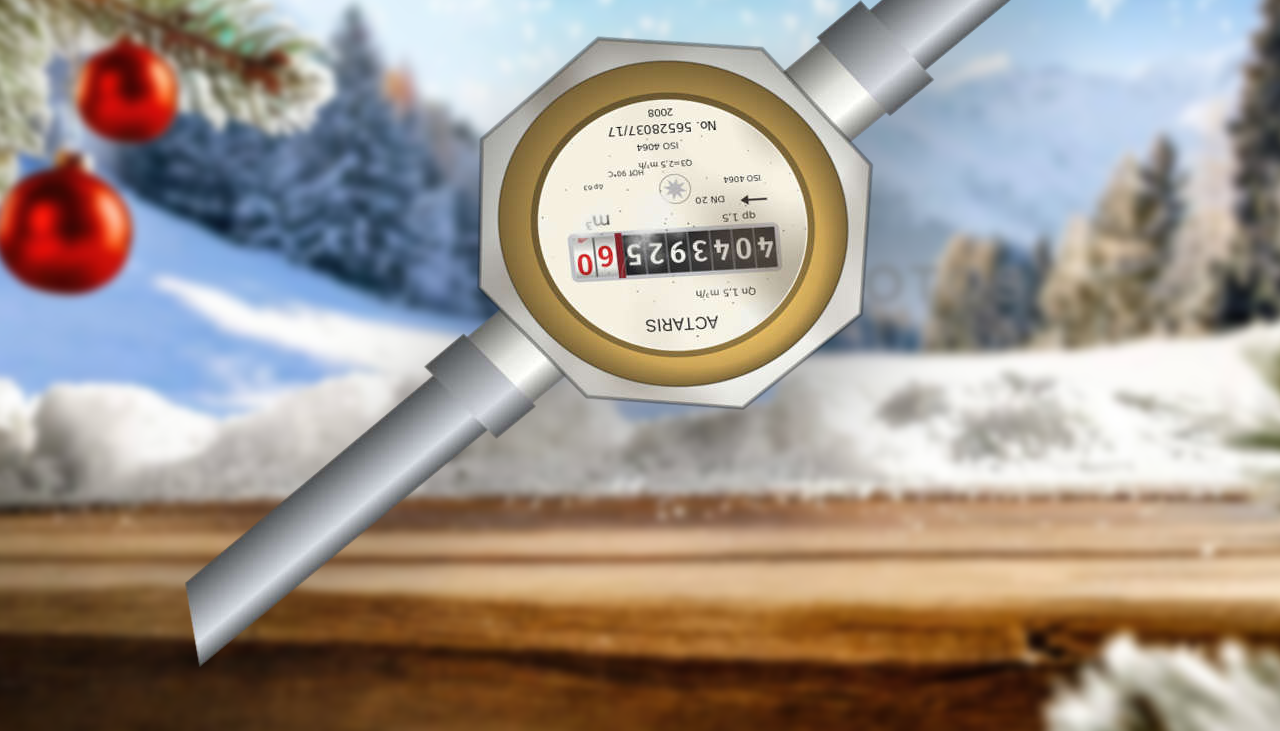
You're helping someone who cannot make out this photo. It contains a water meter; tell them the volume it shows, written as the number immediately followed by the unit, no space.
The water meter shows 4043925.60m³
